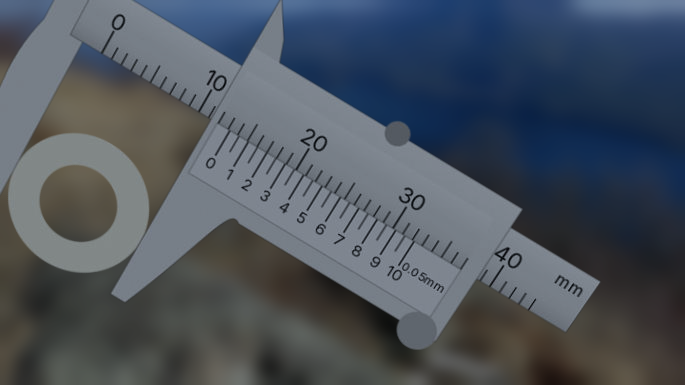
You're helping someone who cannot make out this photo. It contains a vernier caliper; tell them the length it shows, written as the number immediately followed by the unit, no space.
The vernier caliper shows 13.2mm
